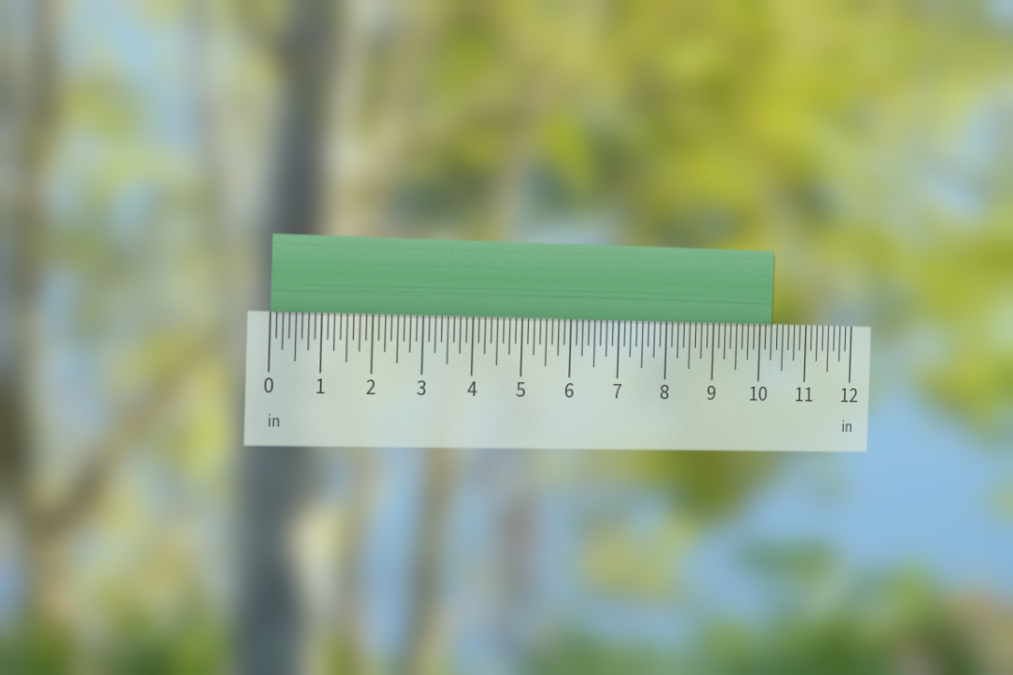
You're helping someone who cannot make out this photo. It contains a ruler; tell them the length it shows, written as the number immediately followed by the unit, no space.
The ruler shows 10.25in
